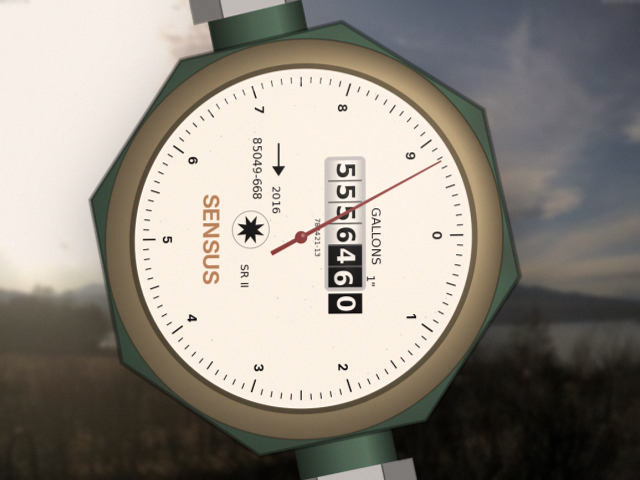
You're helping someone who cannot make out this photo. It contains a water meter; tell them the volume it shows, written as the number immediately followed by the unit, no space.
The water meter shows 5556459.2gal
